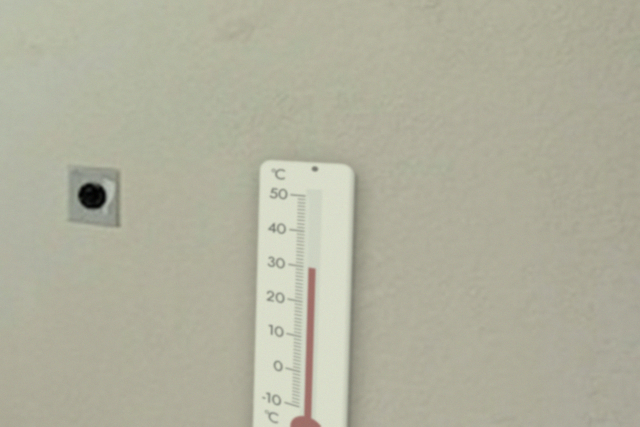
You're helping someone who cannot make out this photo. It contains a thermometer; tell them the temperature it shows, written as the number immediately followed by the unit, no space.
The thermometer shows 30°C
